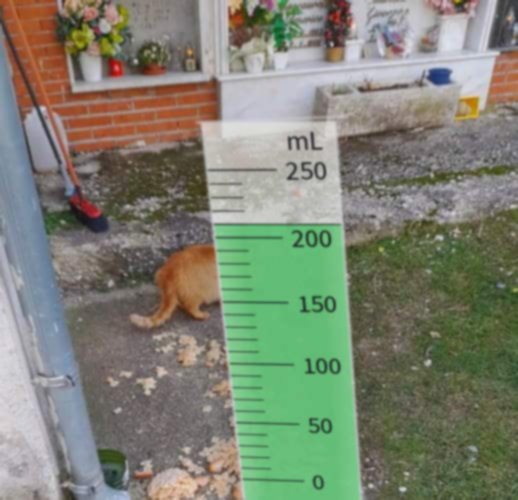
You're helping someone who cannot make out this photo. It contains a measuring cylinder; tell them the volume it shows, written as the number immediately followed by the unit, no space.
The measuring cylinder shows 210mL
